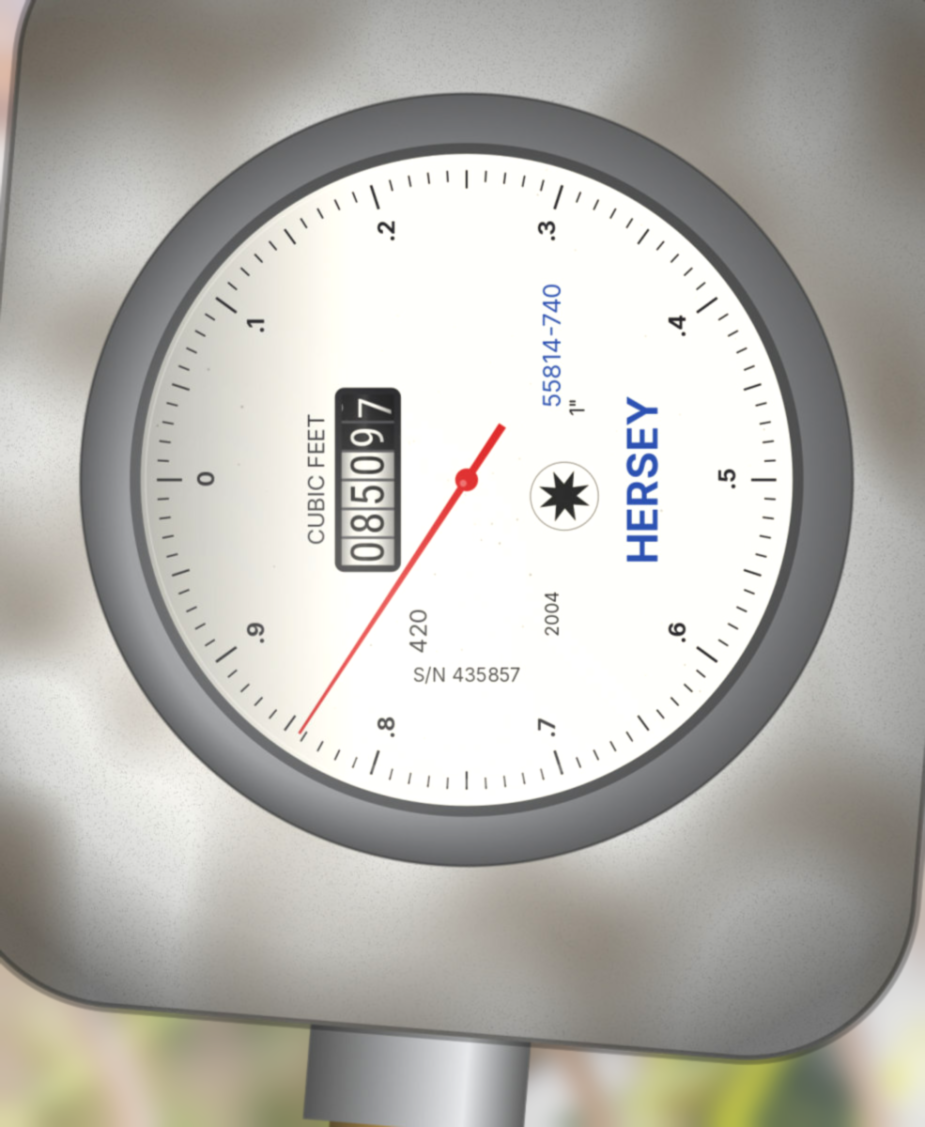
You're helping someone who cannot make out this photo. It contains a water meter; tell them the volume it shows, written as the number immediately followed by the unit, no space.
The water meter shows 85096.84ft³
